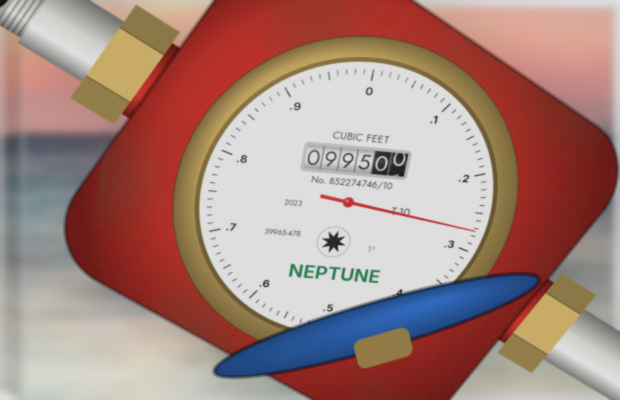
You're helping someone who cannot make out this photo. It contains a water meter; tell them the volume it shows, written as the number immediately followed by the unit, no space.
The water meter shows 99500.27ft³
